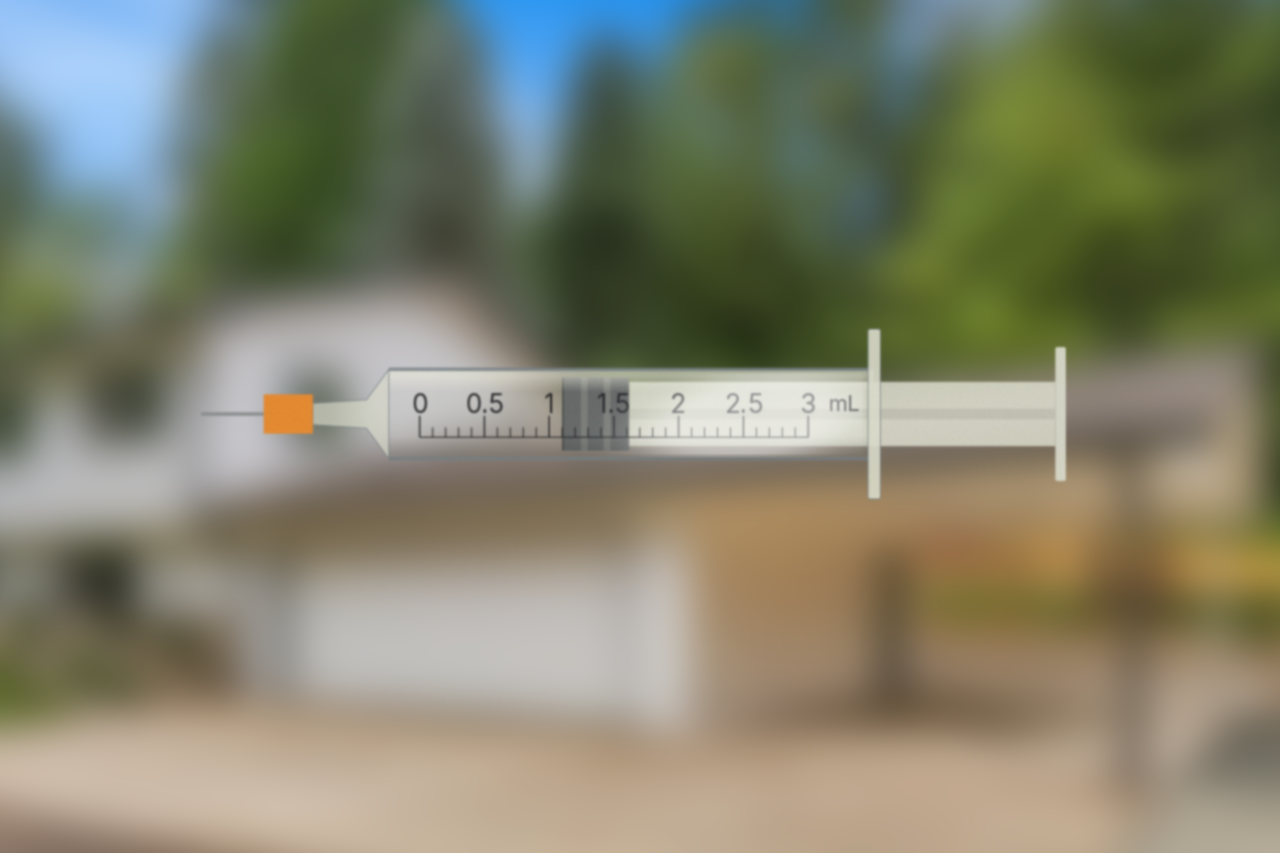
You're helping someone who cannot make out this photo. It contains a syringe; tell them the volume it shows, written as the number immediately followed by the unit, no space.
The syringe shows 1.1mL
